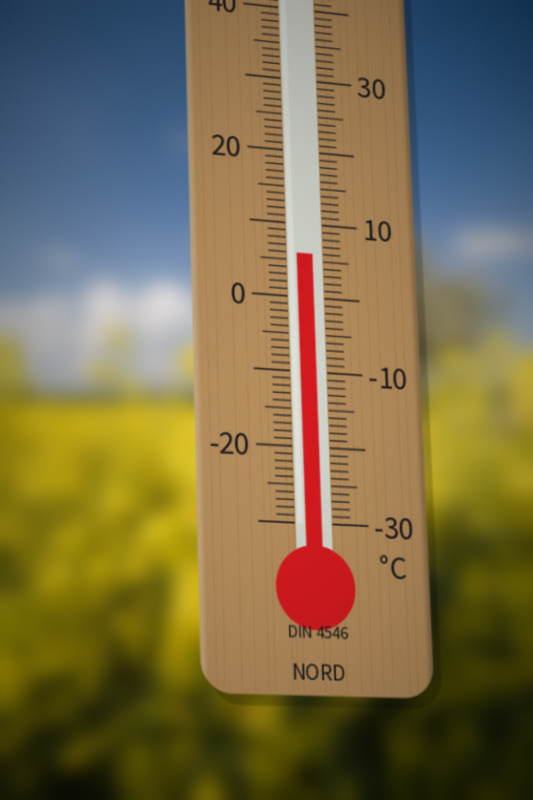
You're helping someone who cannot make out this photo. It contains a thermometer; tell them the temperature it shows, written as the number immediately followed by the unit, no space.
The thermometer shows 6°C
